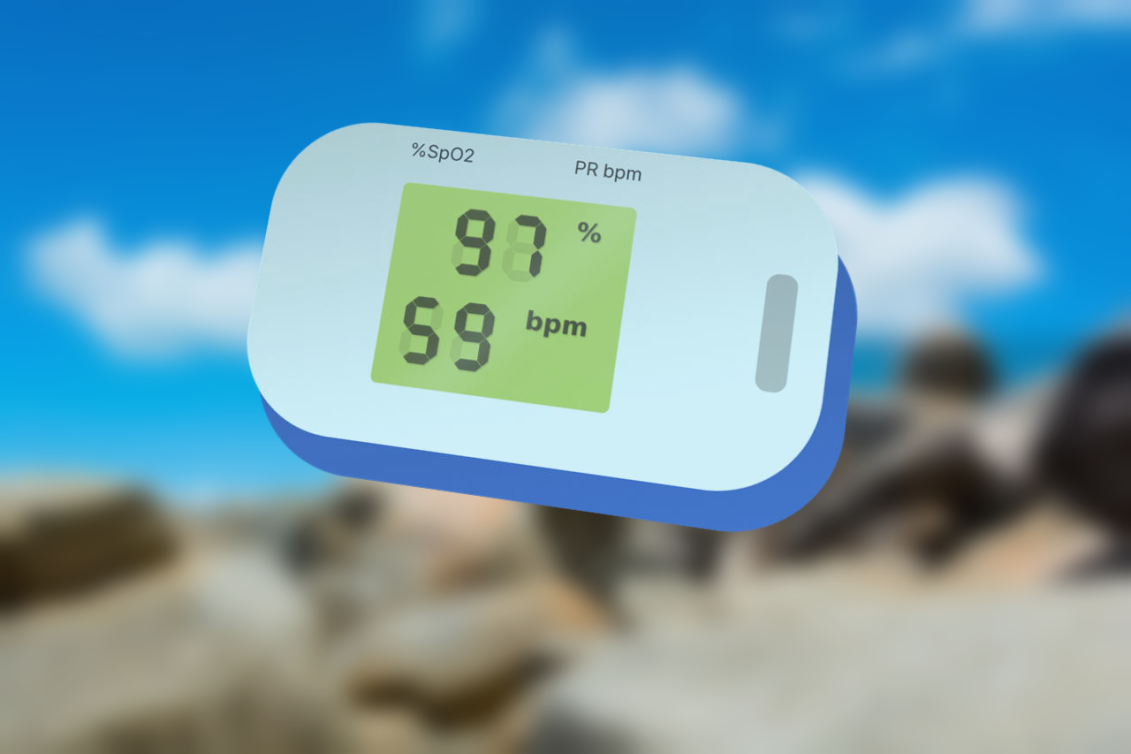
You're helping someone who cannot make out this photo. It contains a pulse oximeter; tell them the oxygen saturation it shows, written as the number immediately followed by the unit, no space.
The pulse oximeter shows 97%
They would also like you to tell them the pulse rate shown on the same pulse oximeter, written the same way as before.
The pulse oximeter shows 59bpm
